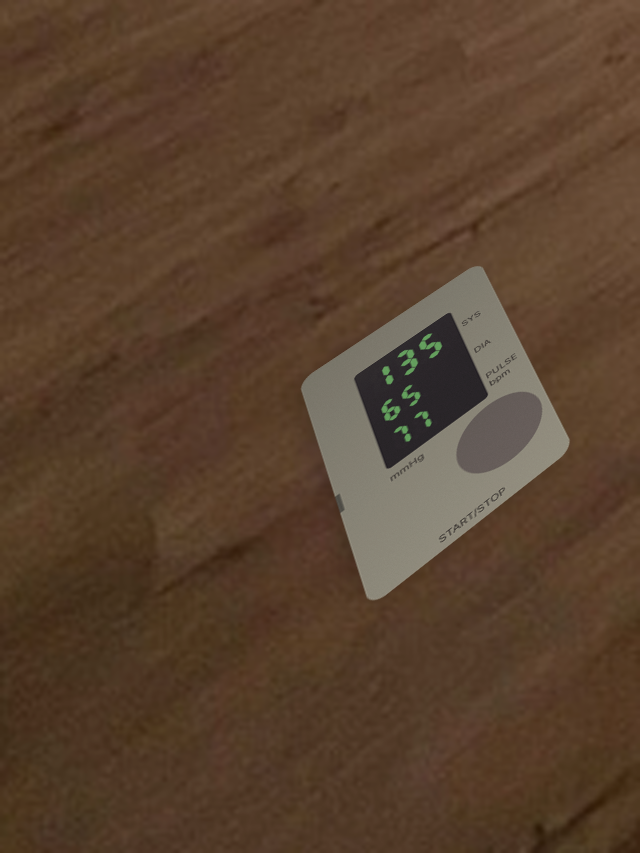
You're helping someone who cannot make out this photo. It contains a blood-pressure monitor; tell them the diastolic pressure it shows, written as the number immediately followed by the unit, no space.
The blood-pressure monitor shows 65mmHg
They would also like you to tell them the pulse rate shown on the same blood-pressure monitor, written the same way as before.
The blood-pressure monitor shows 77bpm
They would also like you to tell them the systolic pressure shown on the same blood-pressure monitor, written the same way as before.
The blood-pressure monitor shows 135mmHg
